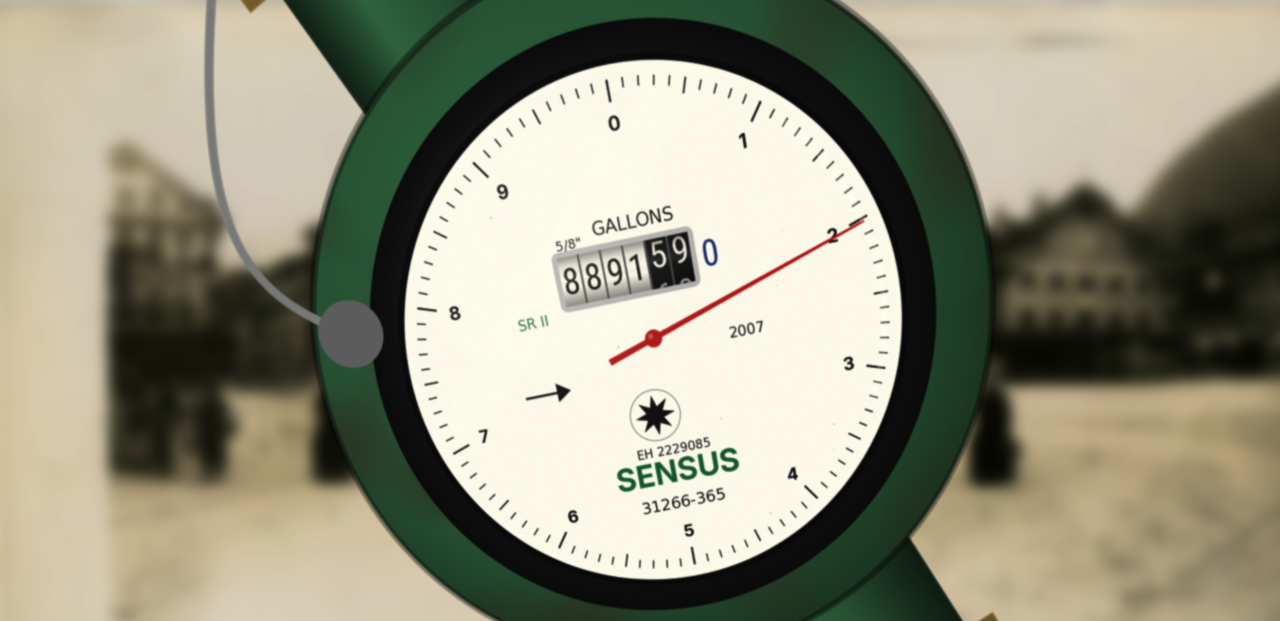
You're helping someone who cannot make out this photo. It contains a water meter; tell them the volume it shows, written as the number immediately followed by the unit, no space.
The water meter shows 8891592.0gal
